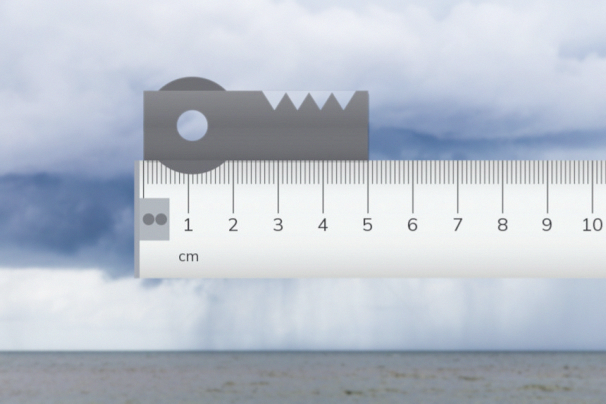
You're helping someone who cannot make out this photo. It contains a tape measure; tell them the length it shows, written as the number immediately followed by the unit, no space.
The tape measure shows 5cm
